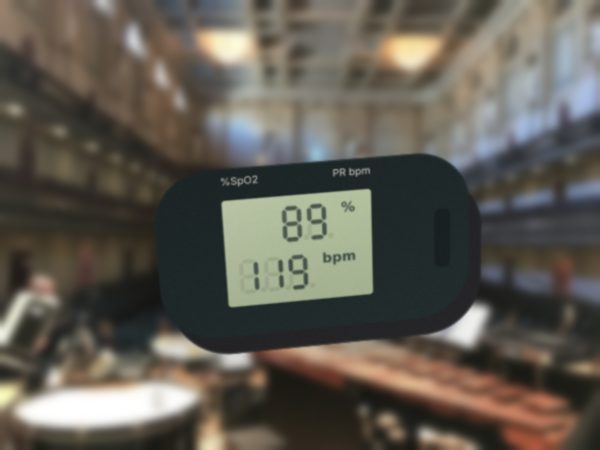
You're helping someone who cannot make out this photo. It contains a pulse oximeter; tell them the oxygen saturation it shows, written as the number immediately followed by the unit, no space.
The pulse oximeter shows 89%
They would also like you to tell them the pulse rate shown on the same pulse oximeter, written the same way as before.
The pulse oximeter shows 119bpm
